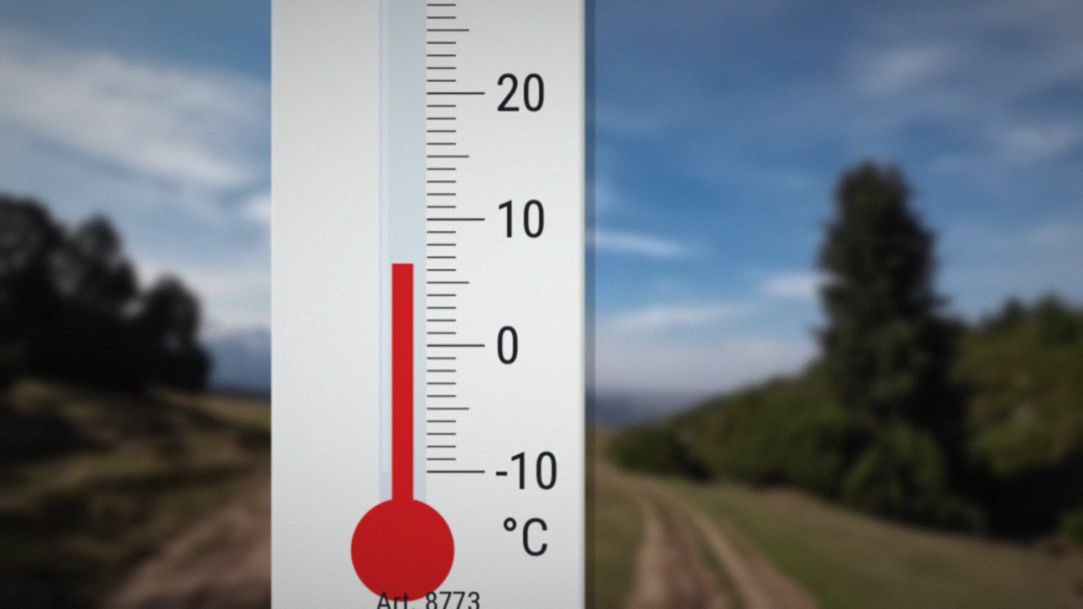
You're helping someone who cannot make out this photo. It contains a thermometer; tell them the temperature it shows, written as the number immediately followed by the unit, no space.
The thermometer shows 6.5°C
